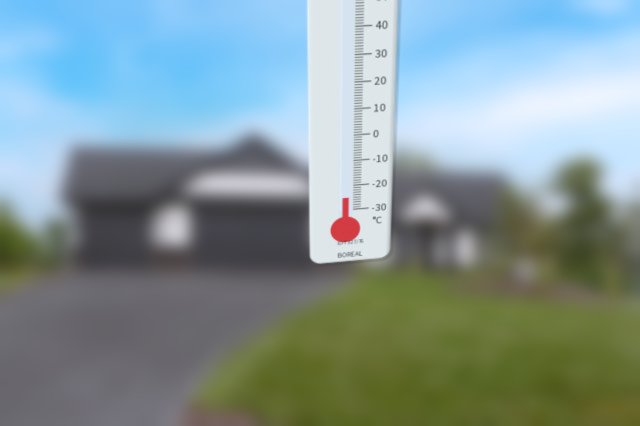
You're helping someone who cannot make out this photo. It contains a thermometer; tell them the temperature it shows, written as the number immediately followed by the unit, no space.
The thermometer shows -25°C
